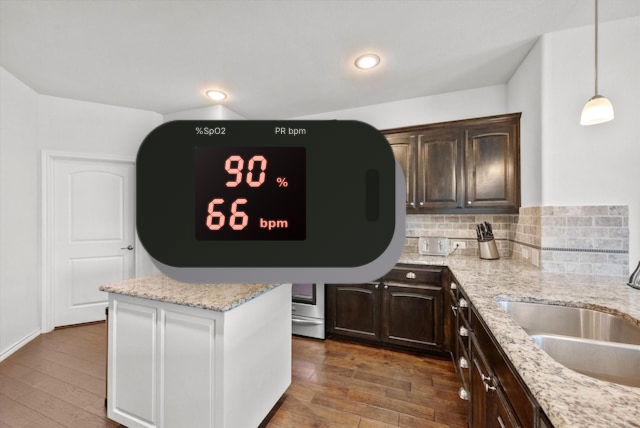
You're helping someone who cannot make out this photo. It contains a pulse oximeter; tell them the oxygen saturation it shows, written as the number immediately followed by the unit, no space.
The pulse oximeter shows 90%
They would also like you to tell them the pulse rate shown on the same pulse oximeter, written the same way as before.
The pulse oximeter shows 66bpm
